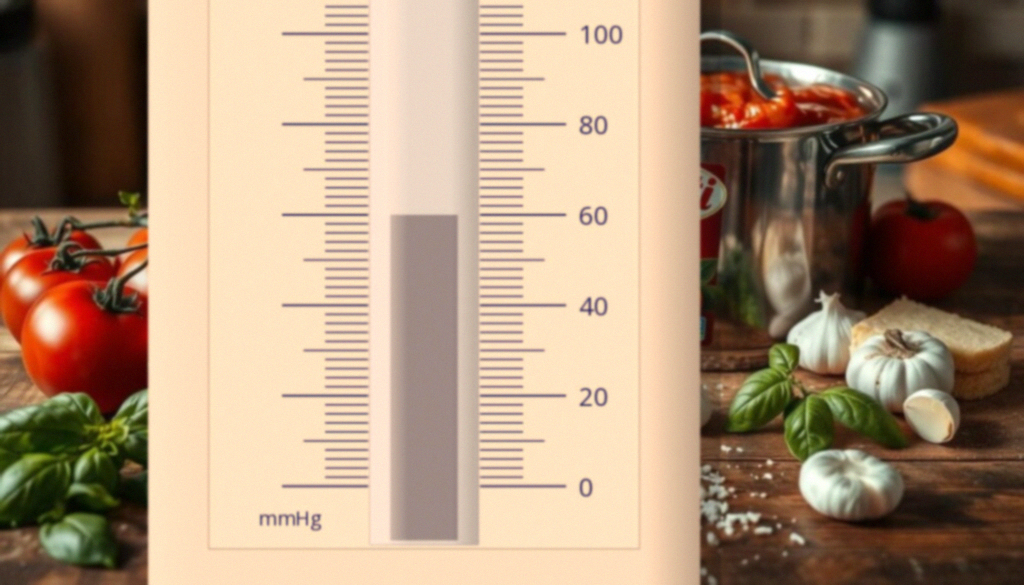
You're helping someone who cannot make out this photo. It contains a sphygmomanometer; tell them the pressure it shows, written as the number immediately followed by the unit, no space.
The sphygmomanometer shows 60mmHg
